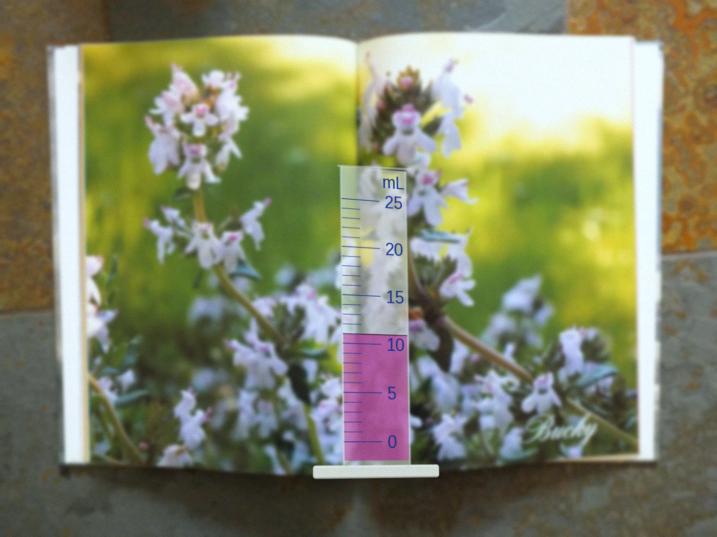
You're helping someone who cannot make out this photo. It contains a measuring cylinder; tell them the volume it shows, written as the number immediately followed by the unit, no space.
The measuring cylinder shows 11mL
